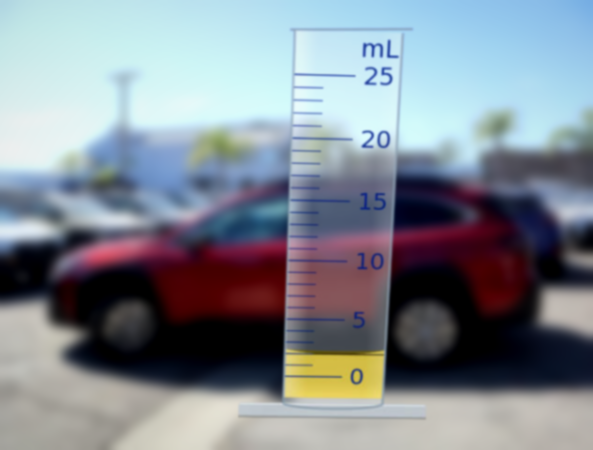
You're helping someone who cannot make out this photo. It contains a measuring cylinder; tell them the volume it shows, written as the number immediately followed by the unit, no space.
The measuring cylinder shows 2mL
